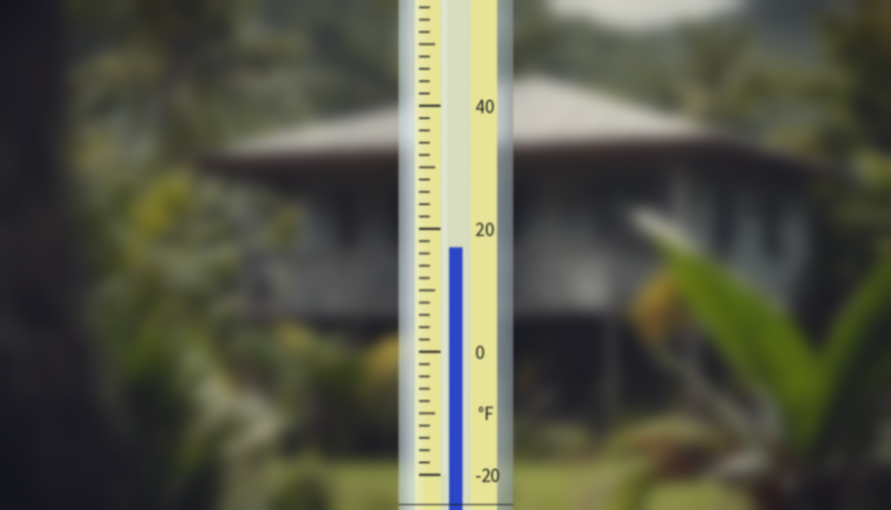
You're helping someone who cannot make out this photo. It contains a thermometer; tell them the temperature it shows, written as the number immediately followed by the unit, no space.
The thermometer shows 17°F
